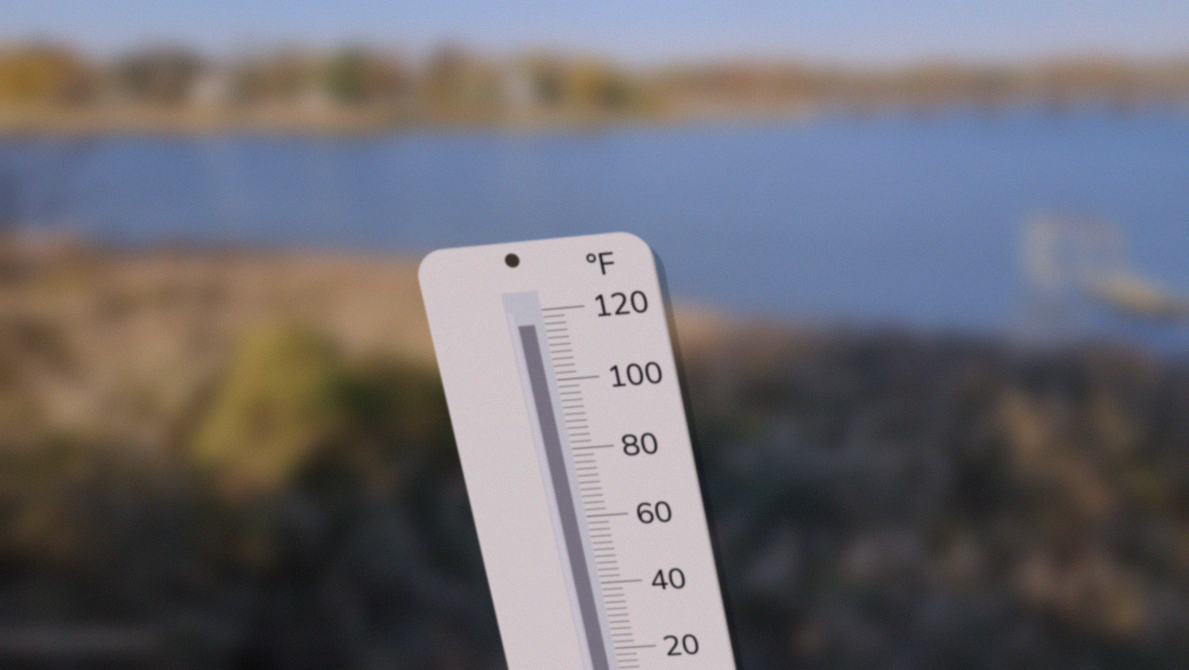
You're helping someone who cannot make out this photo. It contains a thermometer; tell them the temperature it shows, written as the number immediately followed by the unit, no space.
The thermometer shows 116°F
